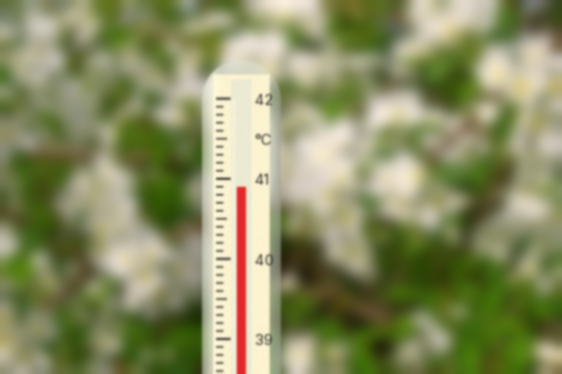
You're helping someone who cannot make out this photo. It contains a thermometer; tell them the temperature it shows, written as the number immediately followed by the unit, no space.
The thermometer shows 40.9°C
